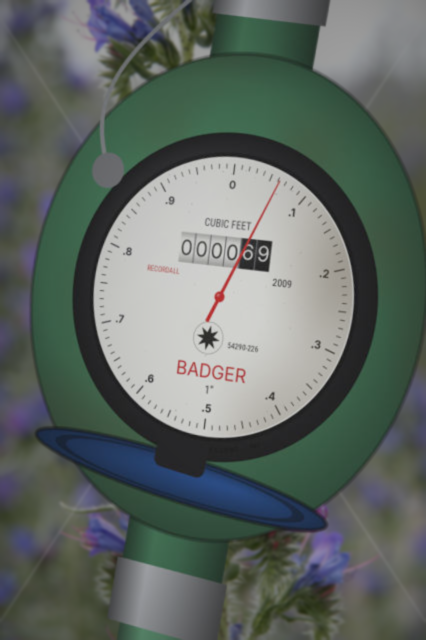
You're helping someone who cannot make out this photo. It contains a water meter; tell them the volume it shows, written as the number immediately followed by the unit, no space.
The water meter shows 69.06ft³
